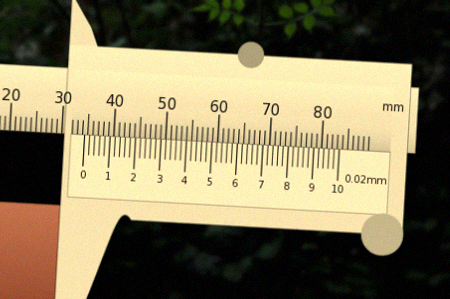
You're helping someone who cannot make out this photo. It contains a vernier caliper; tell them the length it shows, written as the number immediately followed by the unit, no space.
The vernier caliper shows 34.4mm
